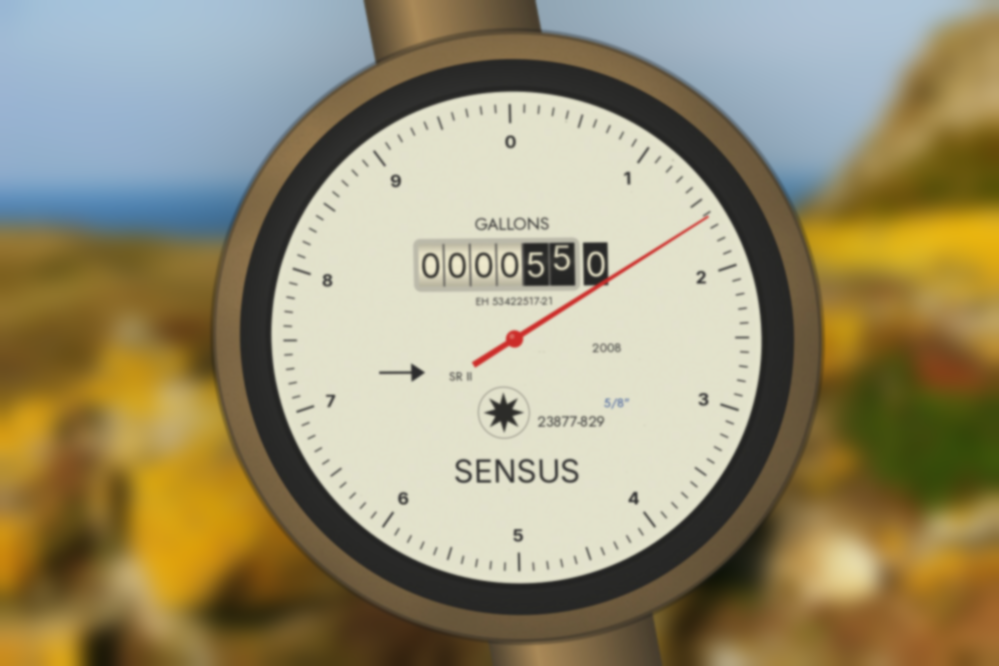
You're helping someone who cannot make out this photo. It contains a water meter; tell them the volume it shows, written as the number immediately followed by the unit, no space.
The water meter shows 551.6gal
